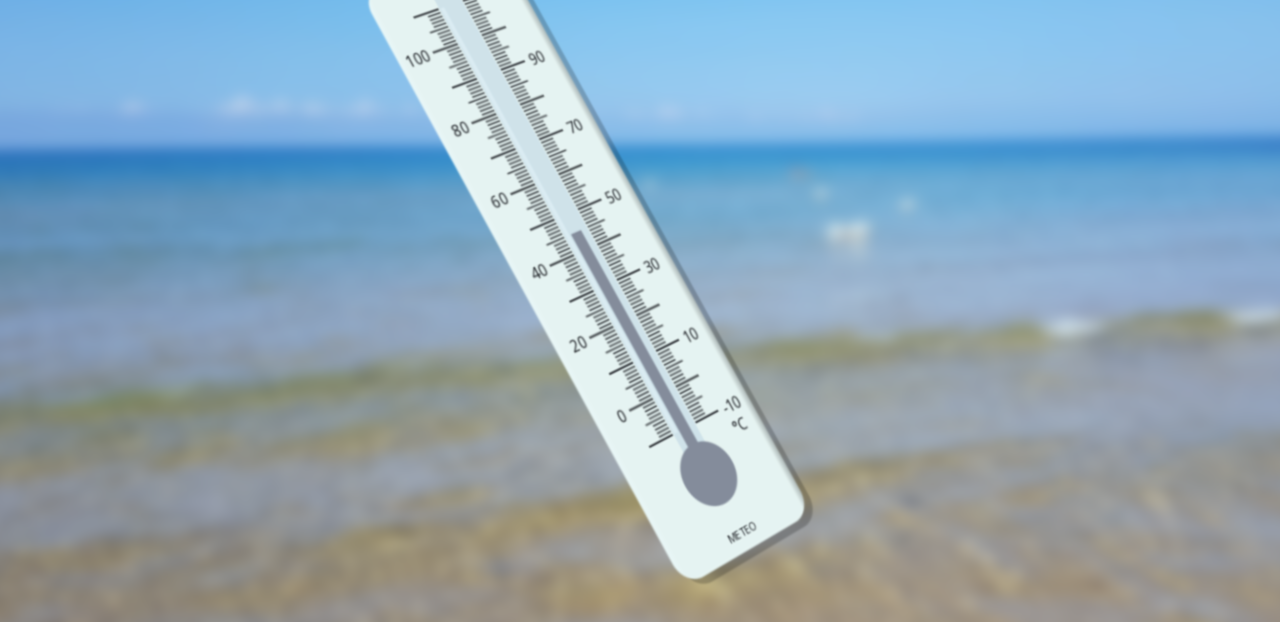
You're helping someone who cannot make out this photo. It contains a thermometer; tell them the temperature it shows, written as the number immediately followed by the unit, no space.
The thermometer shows 45°C
